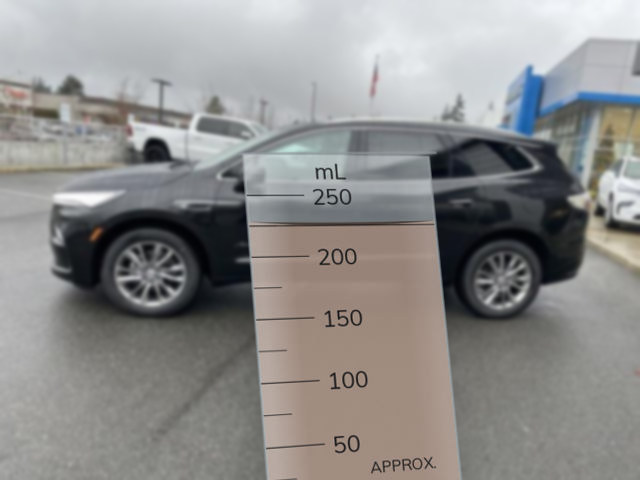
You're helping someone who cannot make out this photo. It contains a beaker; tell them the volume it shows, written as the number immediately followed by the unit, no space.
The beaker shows 225mL
